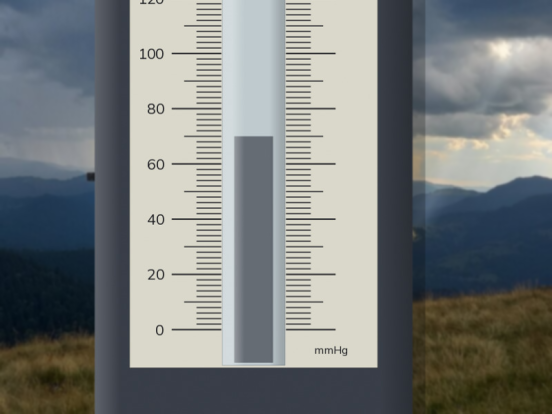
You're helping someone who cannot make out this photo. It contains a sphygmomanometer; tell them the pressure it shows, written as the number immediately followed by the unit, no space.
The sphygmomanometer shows 70mmHg
